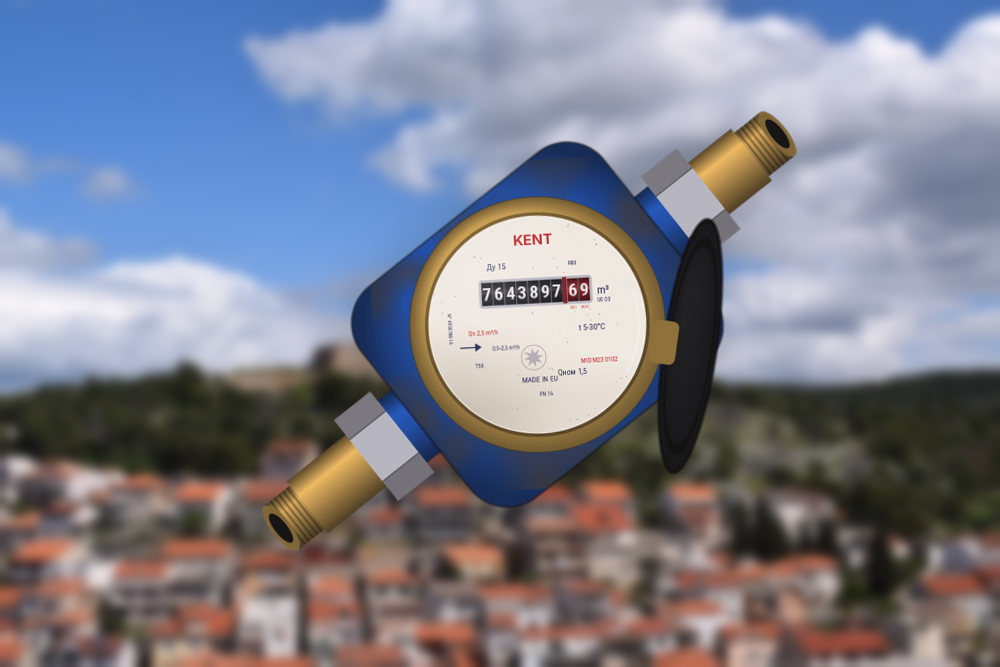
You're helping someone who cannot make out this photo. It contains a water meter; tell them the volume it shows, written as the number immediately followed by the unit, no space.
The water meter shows 7643897.69m³
